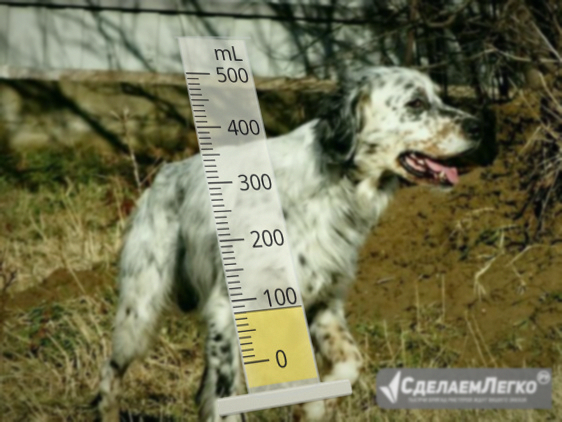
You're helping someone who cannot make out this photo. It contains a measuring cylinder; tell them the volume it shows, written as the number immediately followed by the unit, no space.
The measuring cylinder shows 80mL
